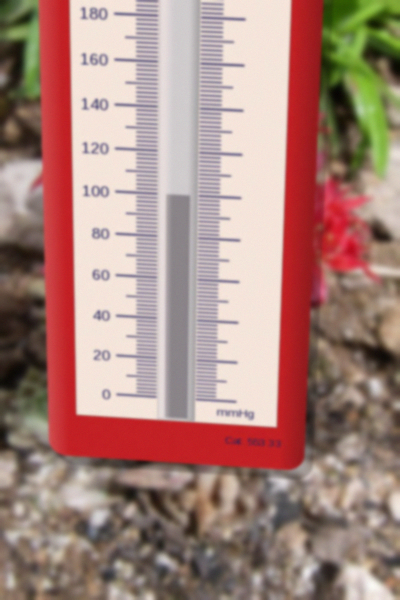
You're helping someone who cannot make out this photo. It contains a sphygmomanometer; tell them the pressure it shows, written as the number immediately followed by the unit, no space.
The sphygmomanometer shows 100mmHg
